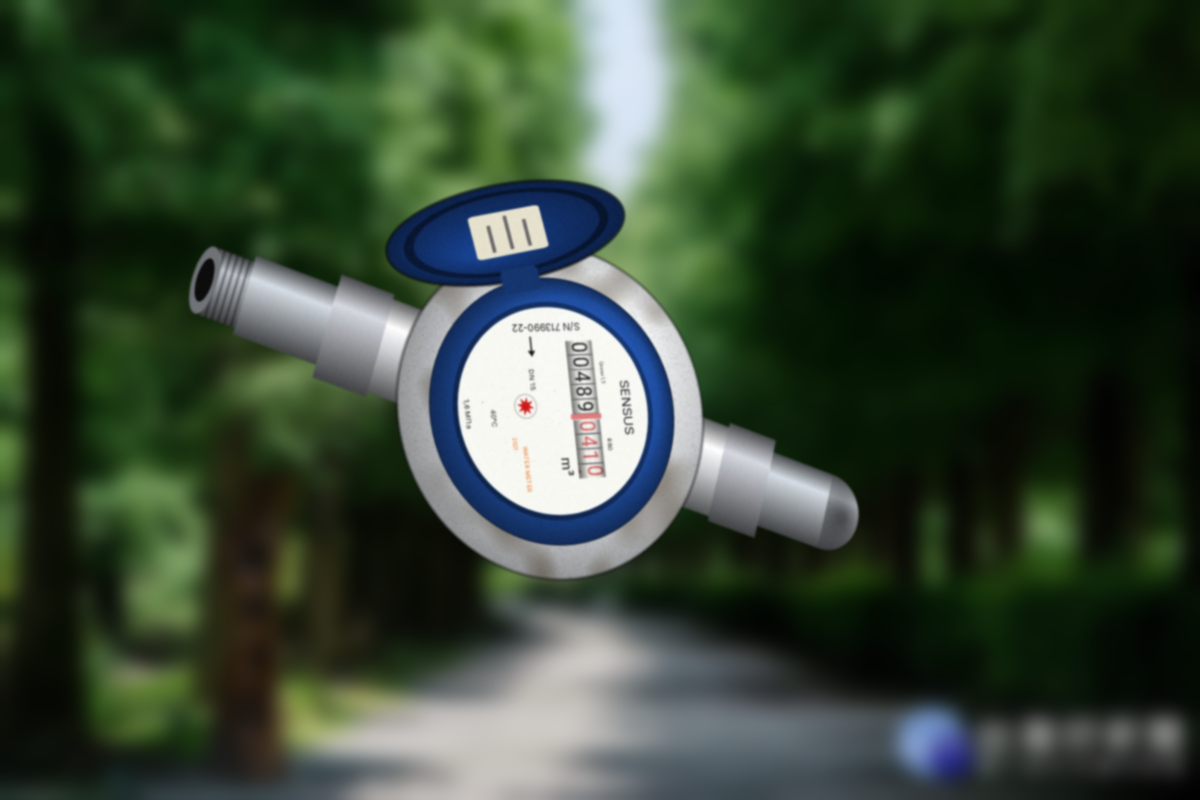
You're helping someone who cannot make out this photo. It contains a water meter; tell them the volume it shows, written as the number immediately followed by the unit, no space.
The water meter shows 489.0410m³
